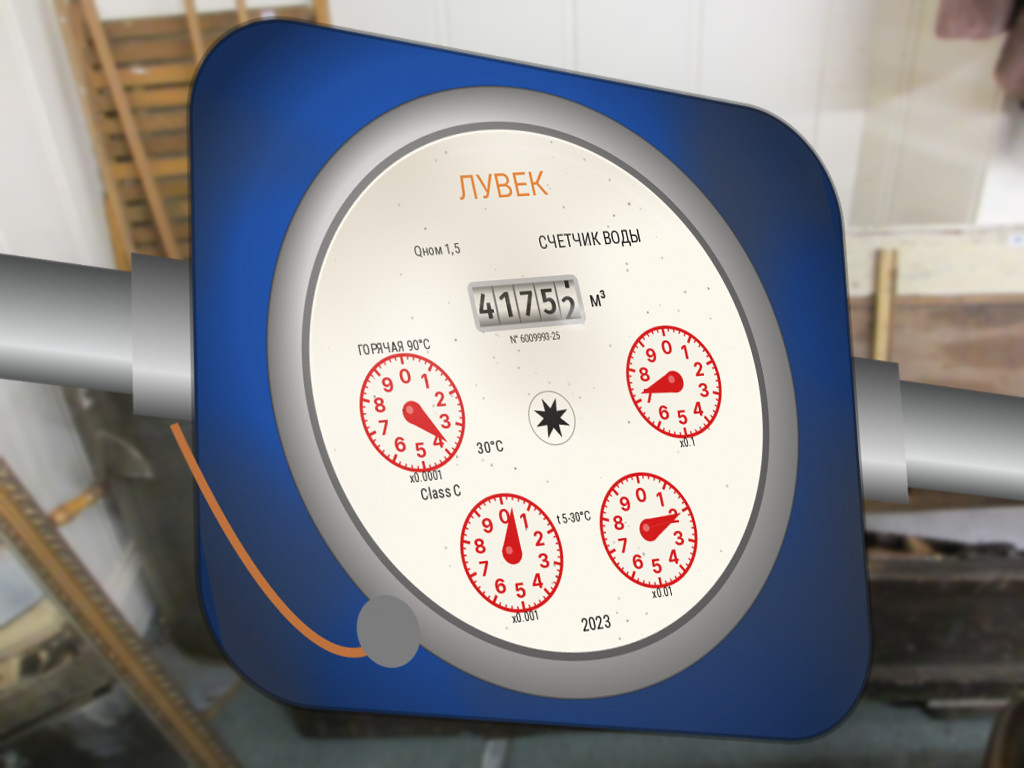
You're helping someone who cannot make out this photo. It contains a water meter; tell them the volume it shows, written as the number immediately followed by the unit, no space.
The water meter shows 41751.7203m³
